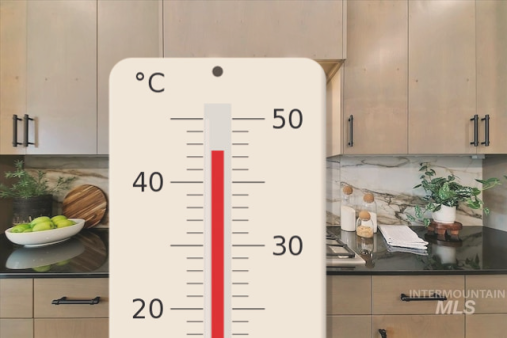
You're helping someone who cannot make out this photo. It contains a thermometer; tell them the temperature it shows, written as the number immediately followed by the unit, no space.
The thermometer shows 45°C
